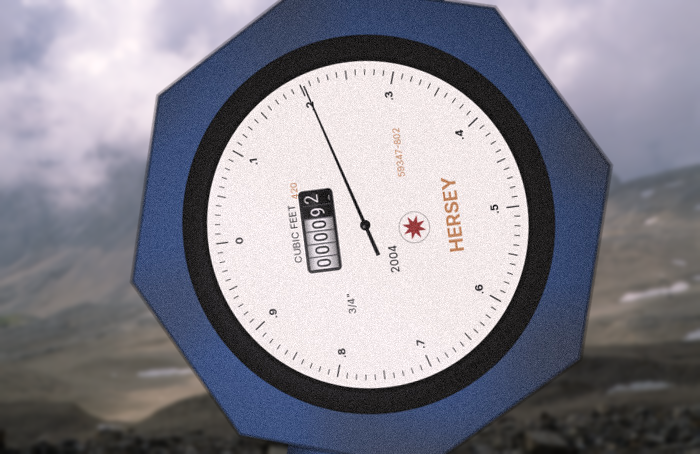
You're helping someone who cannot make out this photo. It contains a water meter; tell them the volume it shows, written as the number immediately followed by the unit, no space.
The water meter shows 92.20ft³
